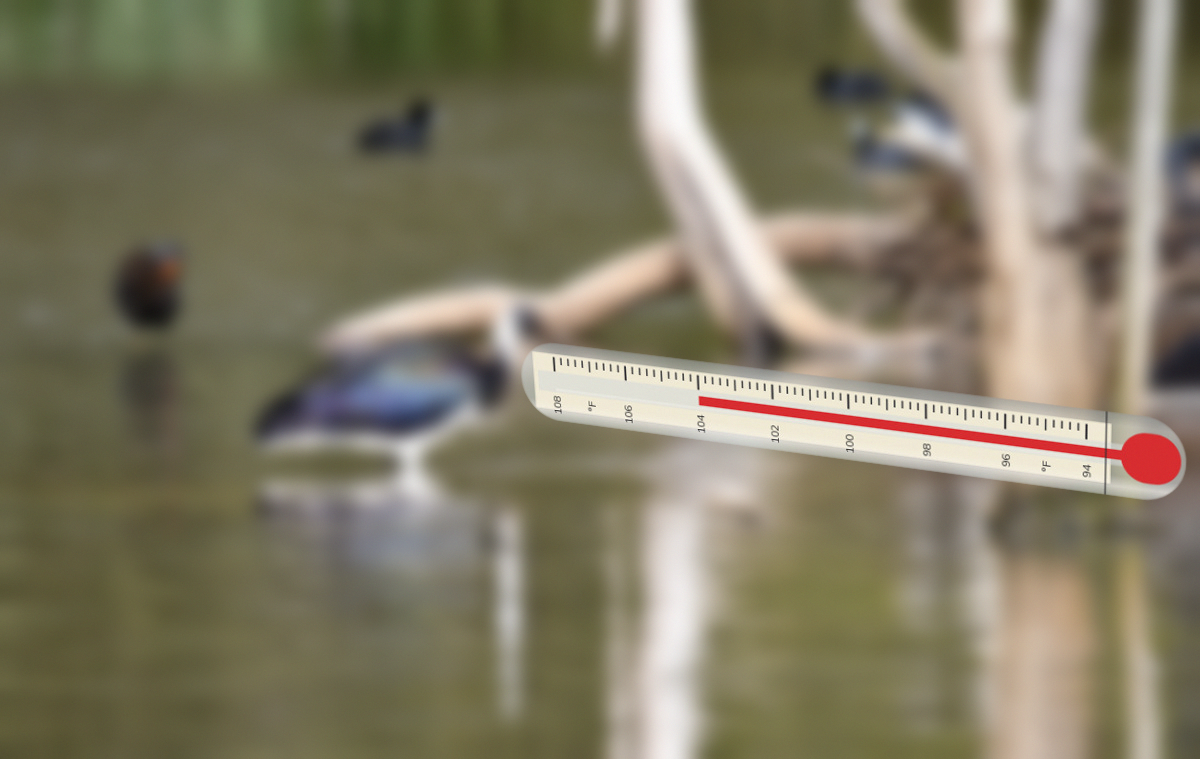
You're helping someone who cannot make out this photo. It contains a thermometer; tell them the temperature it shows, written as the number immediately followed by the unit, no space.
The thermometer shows 104°F
